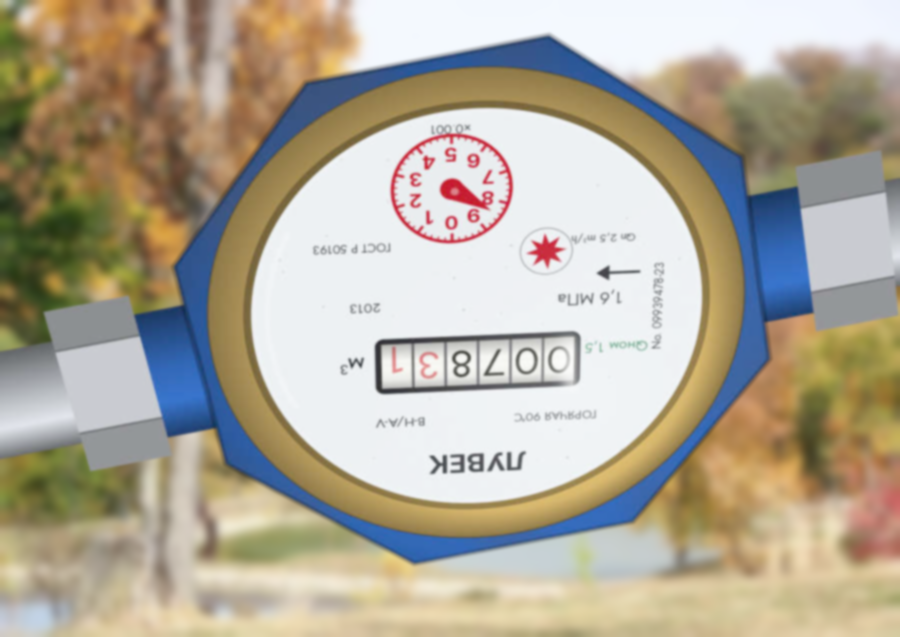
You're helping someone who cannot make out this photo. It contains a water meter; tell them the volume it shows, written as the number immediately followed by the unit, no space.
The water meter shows 78.308m³
